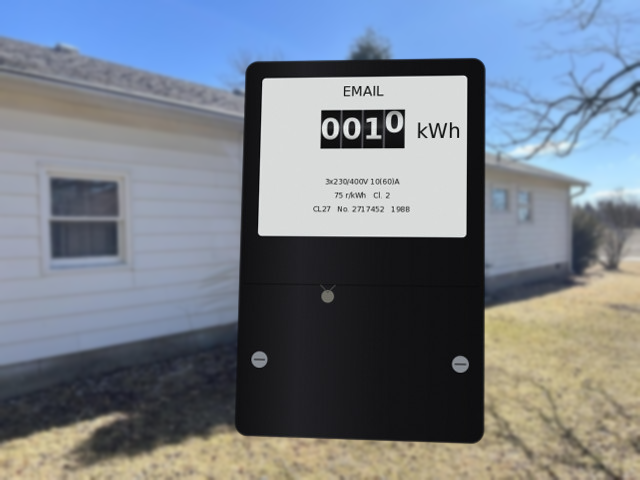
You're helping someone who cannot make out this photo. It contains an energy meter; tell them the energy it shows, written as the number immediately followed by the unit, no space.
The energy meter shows 10kWh
